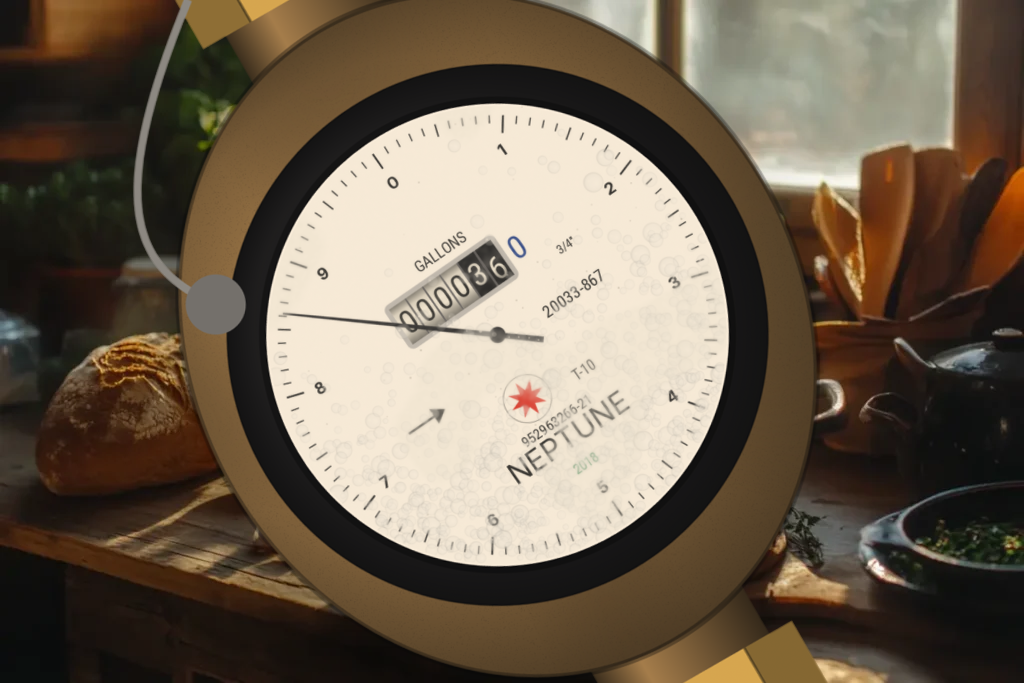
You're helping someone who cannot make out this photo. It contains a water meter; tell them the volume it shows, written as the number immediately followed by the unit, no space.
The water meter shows 358.6gal
